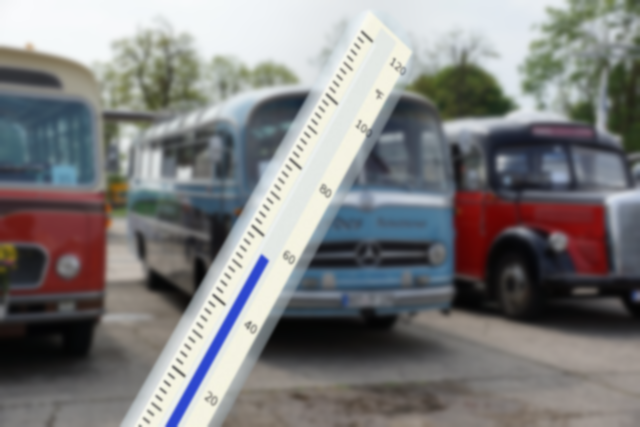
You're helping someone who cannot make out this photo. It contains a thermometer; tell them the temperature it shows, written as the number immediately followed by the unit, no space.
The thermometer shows 56°F
